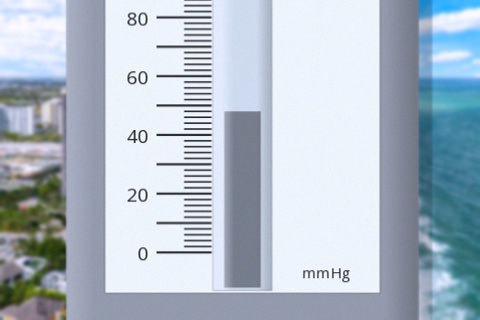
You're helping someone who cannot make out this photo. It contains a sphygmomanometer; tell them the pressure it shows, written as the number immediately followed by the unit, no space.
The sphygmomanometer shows 48mmHg
